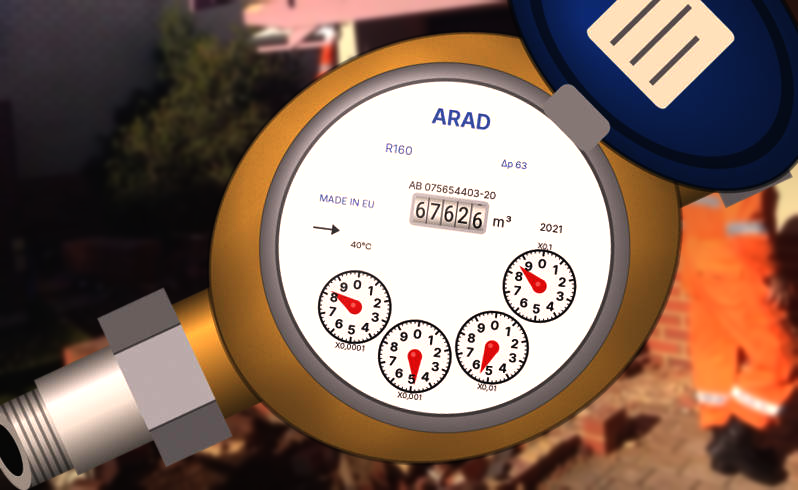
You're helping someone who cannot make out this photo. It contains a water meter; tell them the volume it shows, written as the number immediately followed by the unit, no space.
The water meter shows 67625.8548m³
